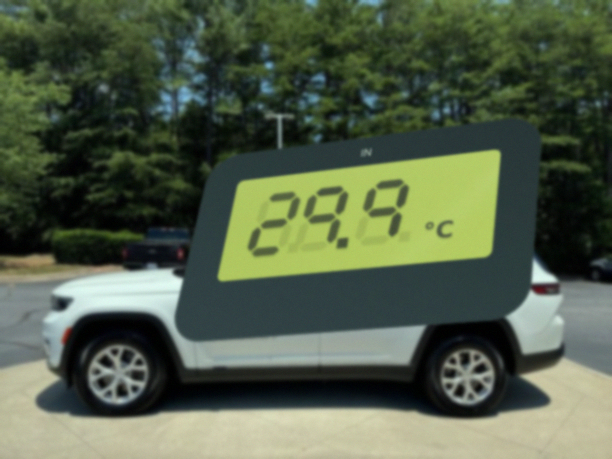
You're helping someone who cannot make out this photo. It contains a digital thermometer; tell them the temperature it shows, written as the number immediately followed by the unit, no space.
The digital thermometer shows 29.9°C
